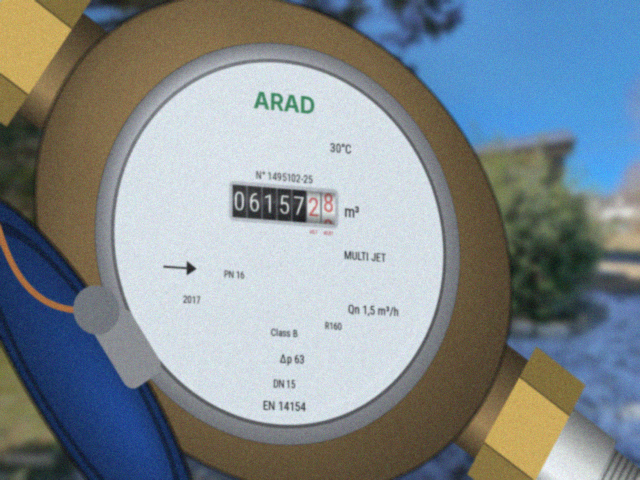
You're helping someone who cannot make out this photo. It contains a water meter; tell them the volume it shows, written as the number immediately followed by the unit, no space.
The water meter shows 6157.28m³
